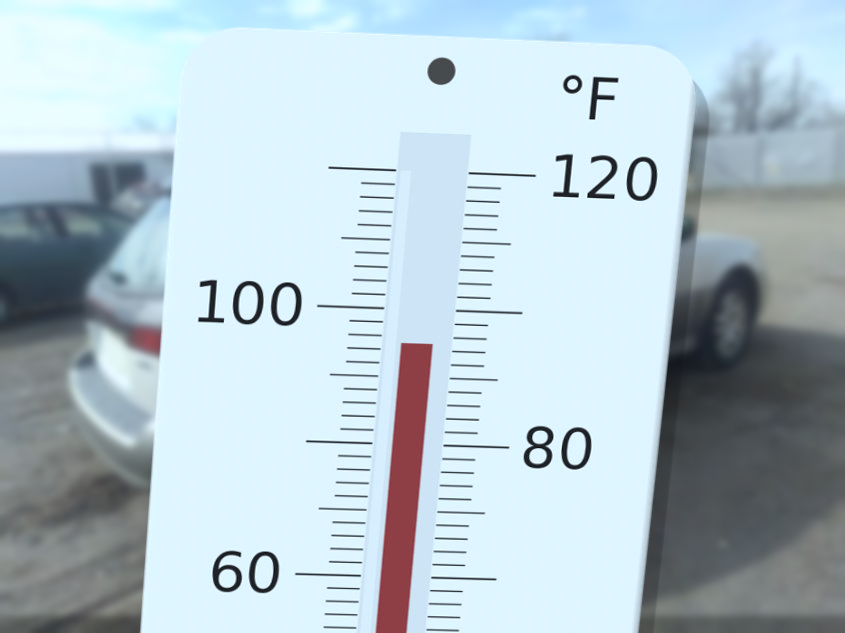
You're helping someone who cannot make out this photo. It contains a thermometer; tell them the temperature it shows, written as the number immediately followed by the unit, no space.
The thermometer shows 95°F
